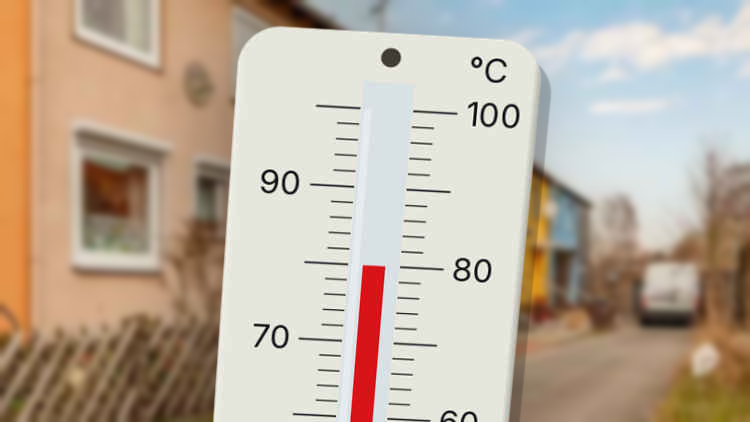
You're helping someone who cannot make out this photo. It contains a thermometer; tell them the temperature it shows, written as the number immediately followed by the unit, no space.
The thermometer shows 80°C
